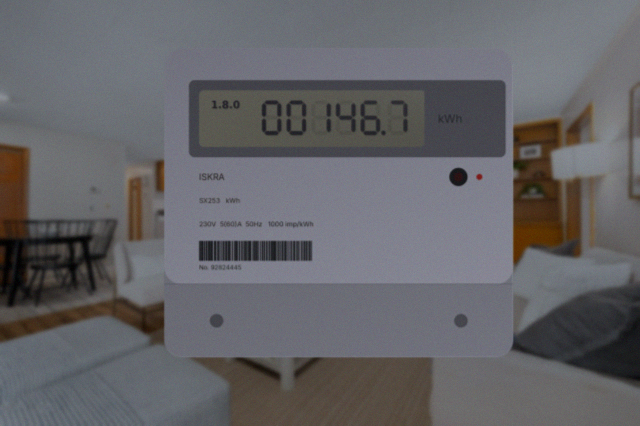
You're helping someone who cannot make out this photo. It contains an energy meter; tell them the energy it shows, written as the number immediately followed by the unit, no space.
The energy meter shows 146.7kWh
